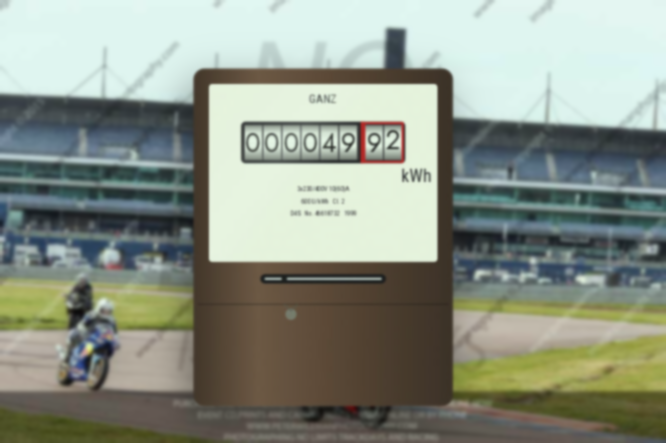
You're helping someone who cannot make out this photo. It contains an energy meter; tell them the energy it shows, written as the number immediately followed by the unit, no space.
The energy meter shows 49.92kWh
